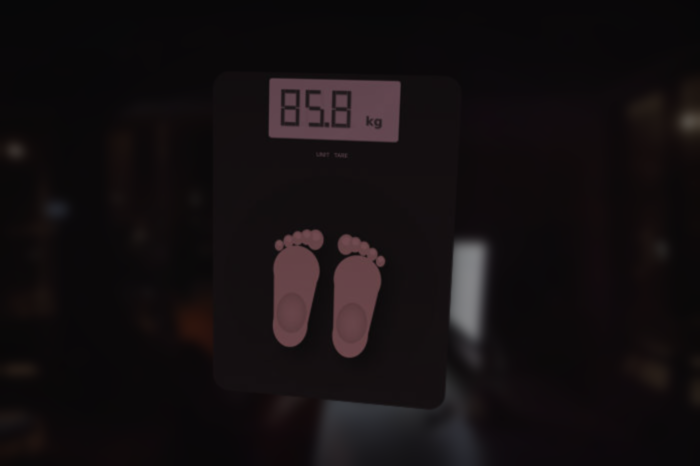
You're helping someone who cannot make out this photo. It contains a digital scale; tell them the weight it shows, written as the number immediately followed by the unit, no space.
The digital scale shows 85.8kg
